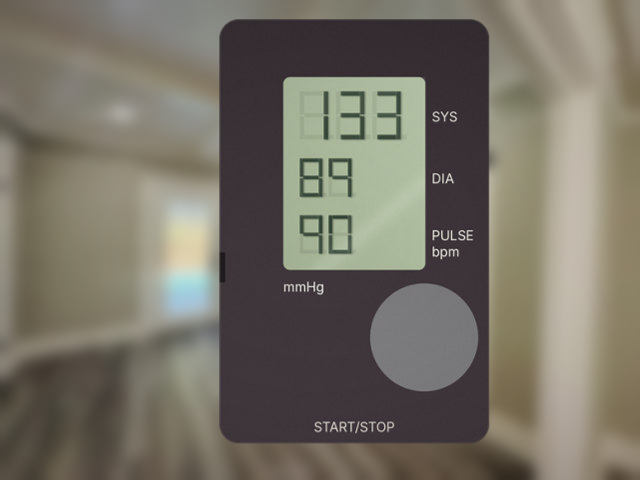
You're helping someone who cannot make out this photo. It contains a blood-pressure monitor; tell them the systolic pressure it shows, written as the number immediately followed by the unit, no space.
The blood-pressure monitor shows 133mmHg
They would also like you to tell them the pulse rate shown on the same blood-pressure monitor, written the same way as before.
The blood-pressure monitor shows 90bpm
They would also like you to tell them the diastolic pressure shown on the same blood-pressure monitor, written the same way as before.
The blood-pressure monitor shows 89mmHg
